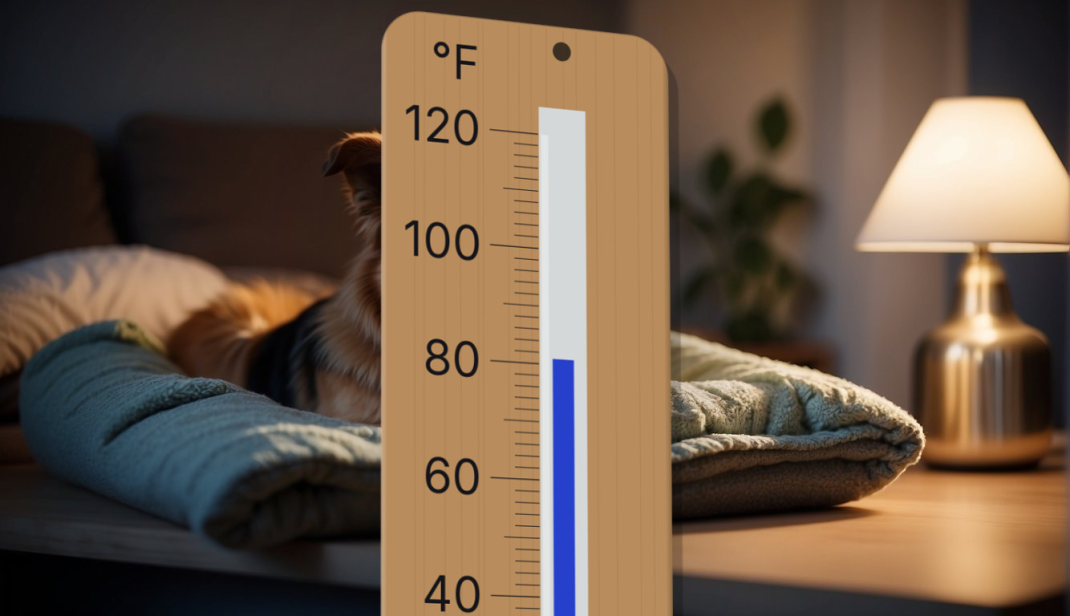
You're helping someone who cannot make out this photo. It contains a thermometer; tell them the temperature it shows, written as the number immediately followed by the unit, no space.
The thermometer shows 81°F
